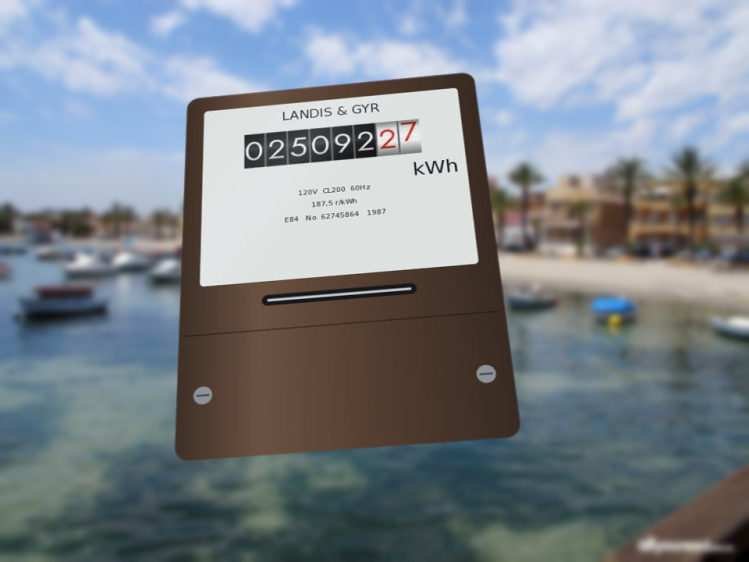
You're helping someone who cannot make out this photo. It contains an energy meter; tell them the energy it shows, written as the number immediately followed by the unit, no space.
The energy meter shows 25092.27kWh
